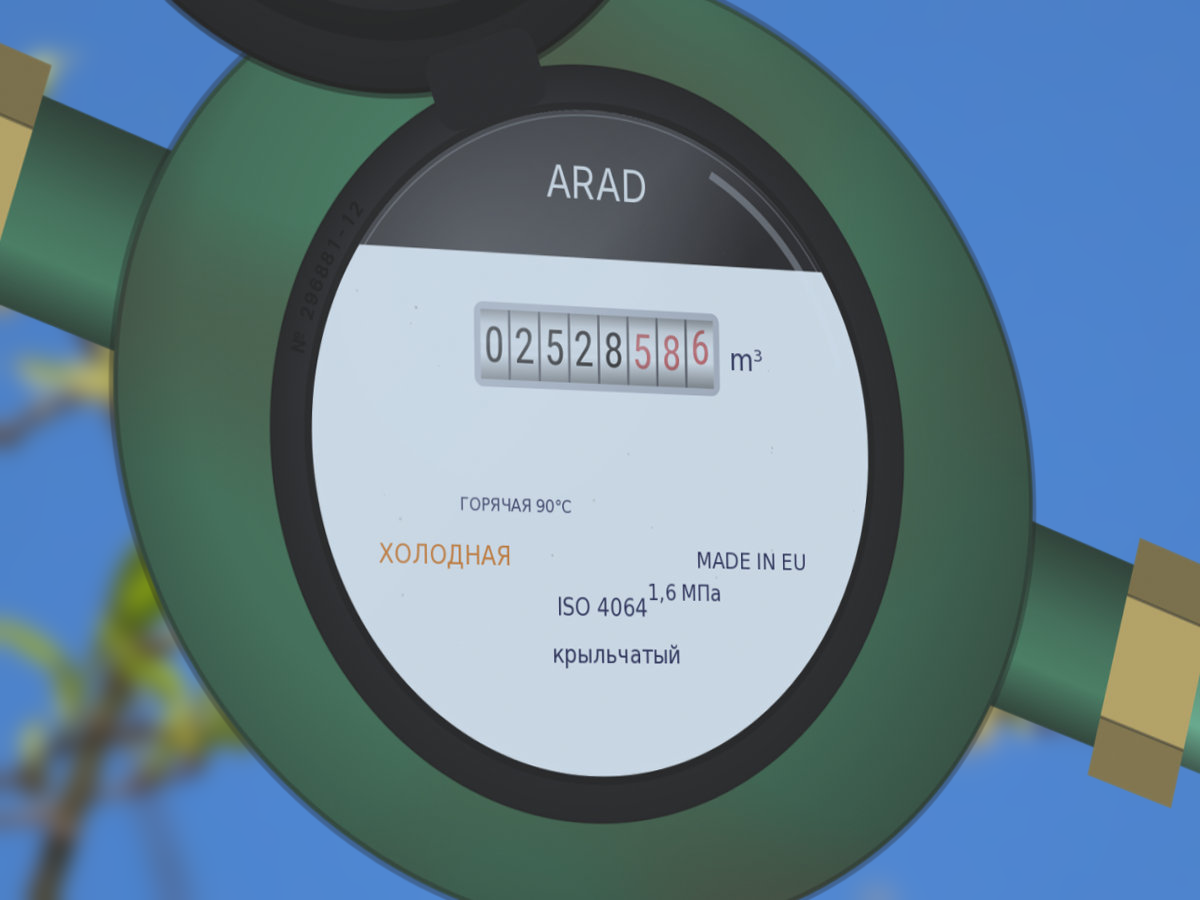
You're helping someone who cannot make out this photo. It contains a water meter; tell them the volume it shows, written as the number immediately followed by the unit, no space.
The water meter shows 2528.586m³
